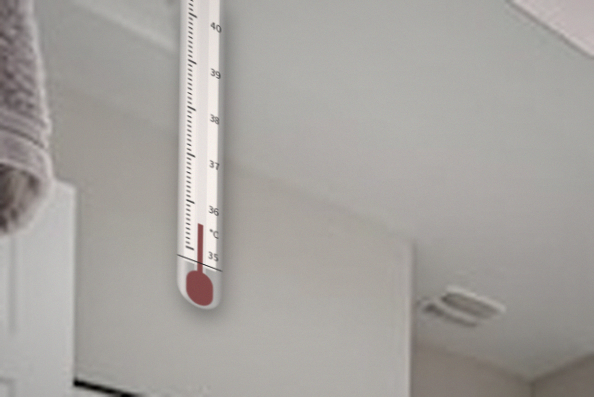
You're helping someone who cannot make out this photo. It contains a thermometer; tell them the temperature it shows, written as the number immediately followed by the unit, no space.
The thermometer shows 35.6°C
